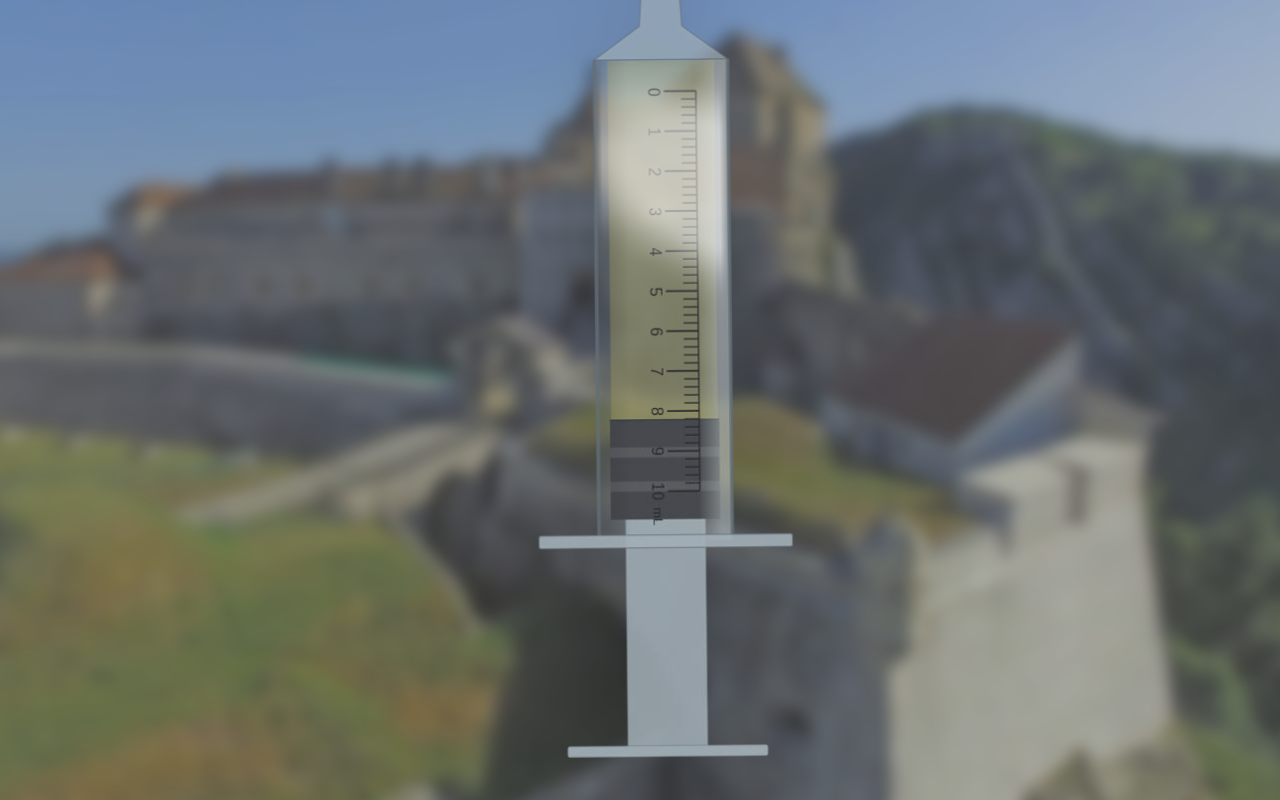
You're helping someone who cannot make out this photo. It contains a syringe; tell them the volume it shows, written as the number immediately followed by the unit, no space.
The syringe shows 8.2mL
